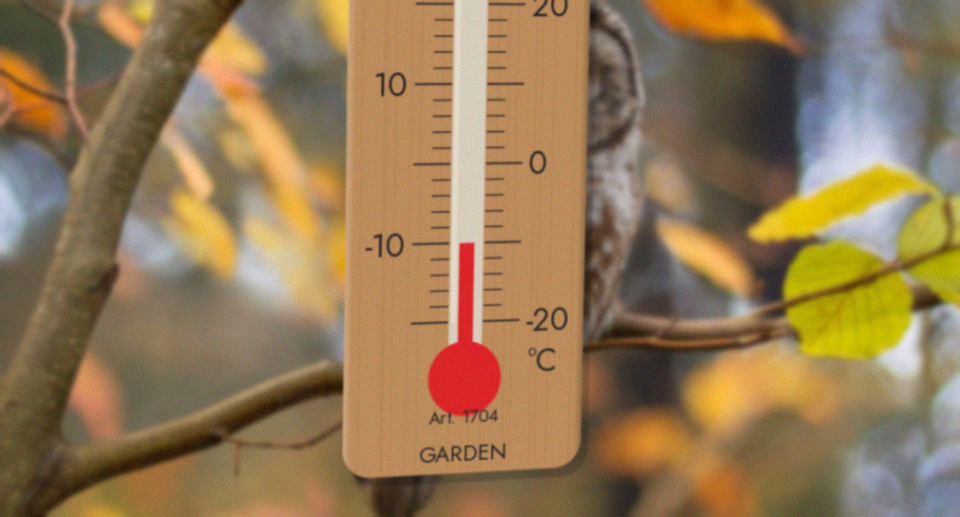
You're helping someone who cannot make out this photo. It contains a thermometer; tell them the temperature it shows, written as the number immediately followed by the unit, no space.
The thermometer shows -10°C
